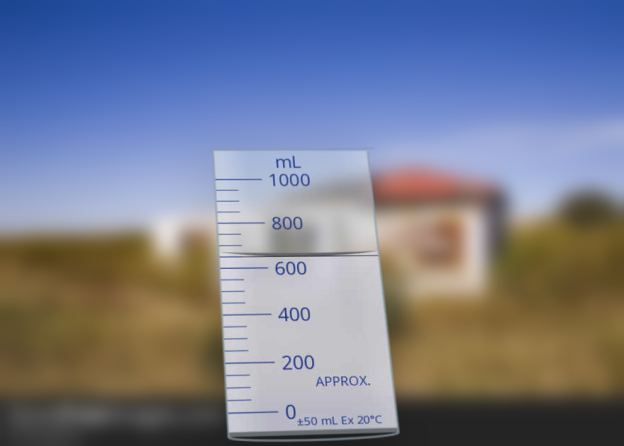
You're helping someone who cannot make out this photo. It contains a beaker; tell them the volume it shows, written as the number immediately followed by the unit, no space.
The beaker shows 650mL
